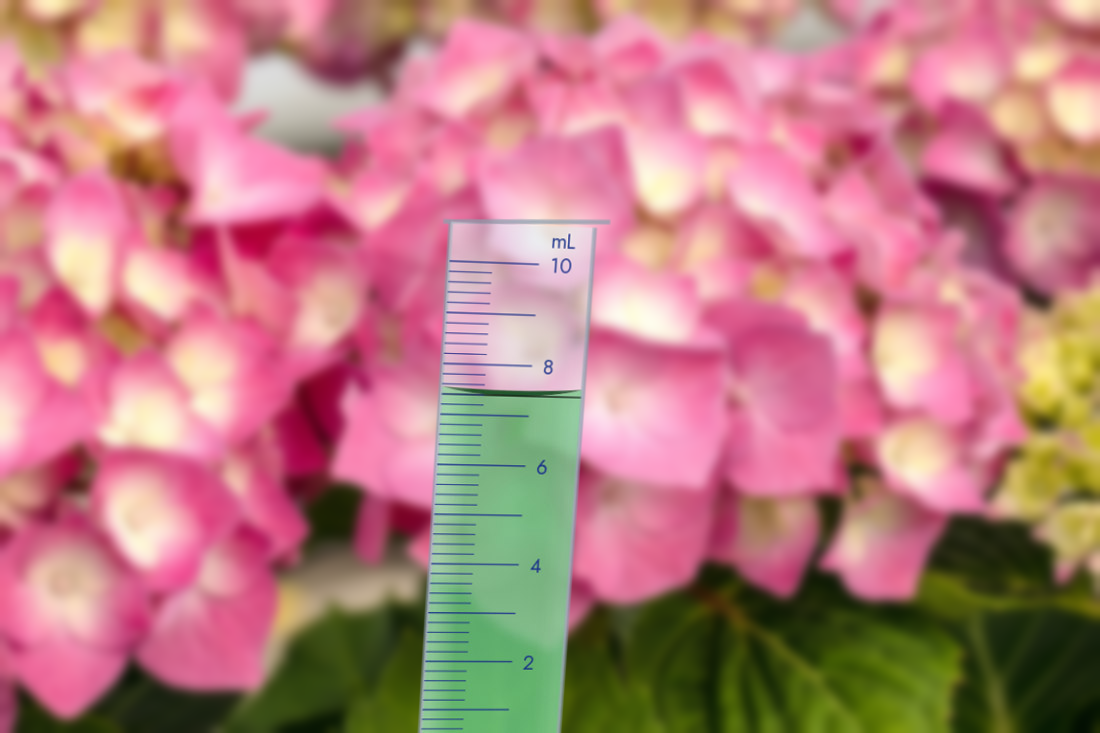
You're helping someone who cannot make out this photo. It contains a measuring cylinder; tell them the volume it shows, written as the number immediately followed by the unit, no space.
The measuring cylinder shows 7.4mL
